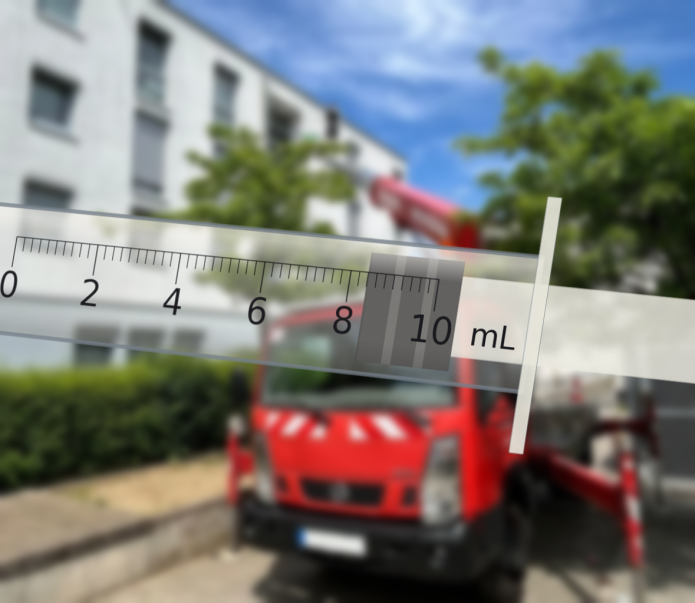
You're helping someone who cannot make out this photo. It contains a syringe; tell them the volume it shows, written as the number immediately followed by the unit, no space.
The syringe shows 8.4mL
